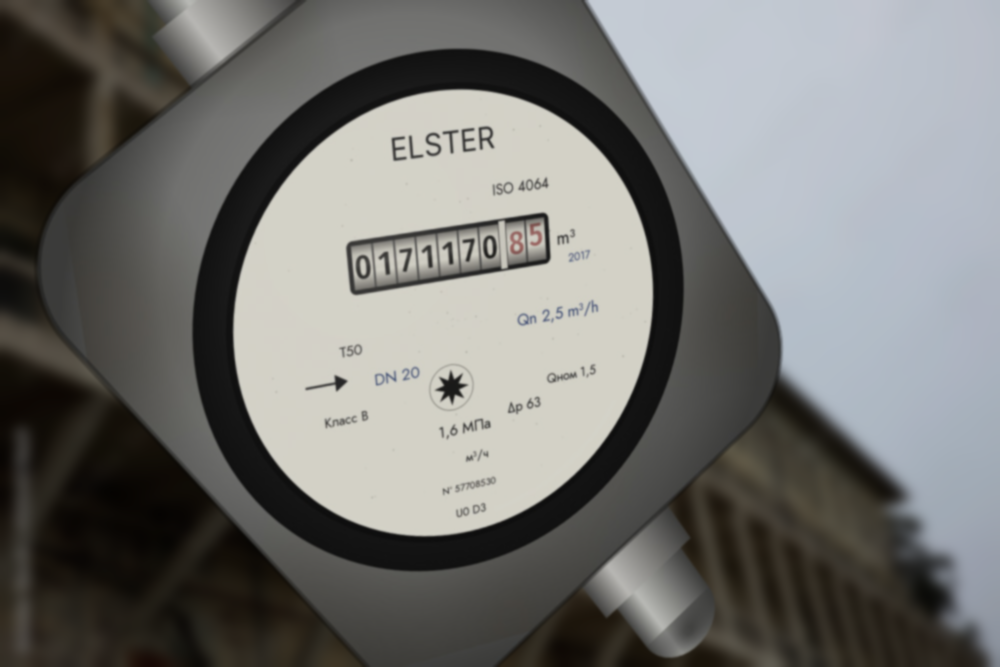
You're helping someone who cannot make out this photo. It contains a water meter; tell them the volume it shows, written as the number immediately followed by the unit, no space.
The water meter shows 171170.85m³
